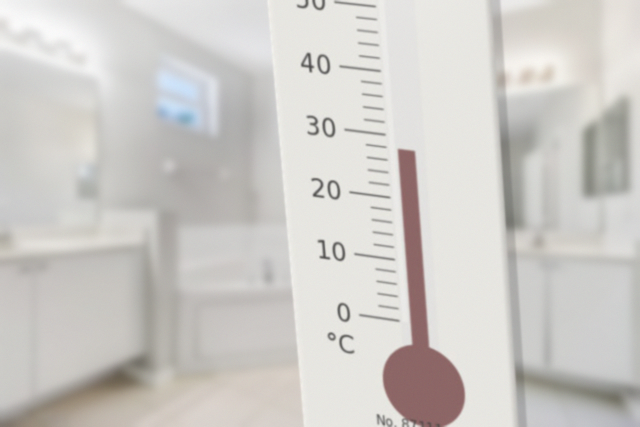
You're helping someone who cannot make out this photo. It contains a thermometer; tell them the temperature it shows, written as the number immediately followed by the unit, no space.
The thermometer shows 28°C
